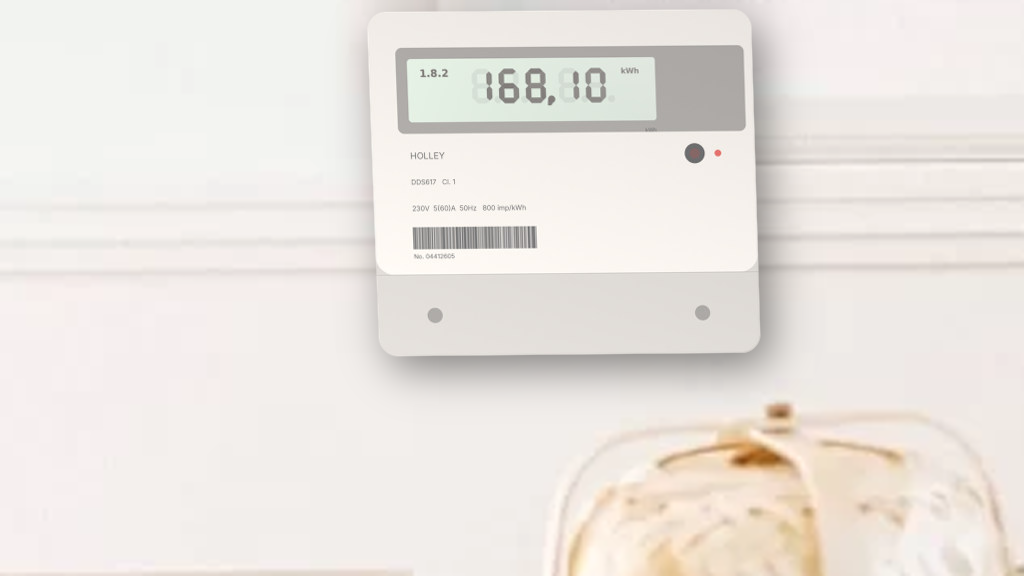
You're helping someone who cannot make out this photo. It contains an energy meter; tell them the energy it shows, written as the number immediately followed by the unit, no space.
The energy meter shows 168.10kWh
